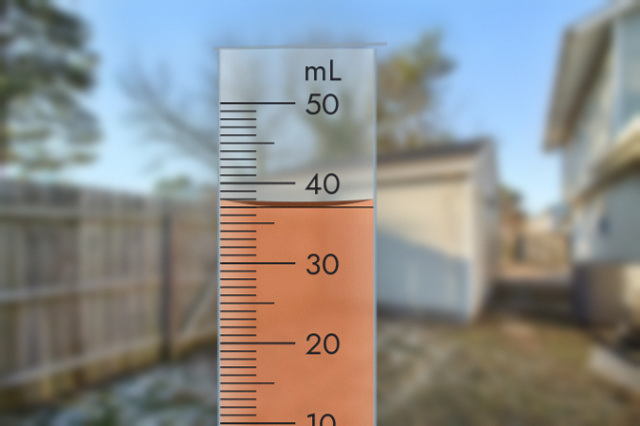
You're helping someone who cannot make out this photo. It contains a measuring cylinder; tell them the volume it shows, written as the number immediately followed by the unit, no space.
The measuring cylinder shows 37mL
